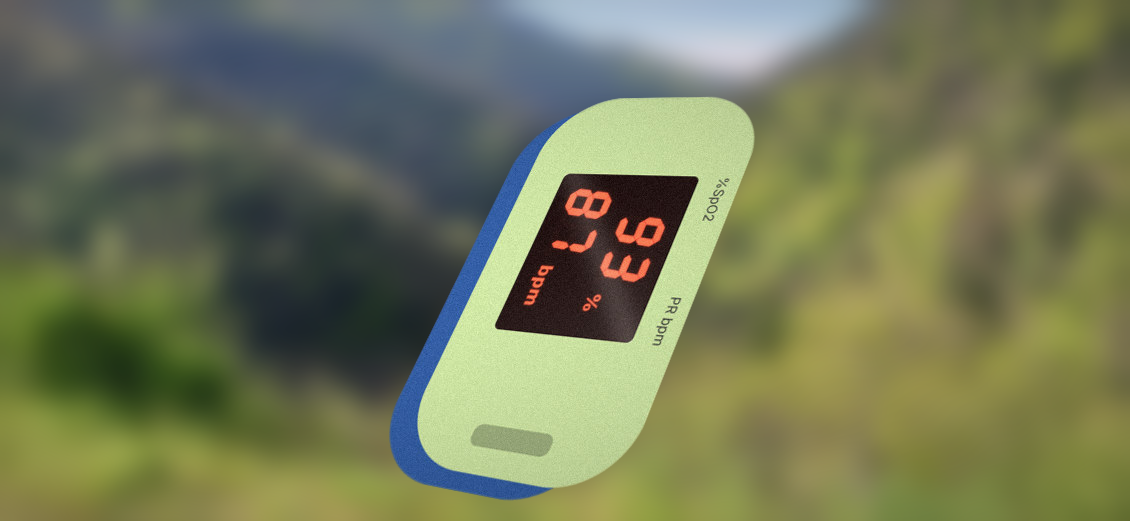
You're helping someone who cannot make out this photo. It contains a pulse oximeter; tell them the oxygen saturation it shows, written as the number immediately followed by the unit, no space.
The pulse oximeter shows 93%
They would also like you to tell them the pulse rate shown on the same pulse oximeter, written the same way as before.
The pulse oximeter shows 87bpm
